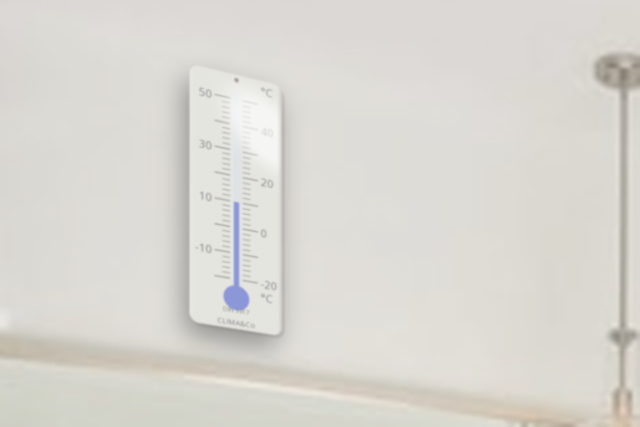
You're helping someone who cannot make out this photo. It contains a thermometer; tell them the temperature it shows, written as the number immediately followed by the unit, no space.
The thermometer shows 10°C
